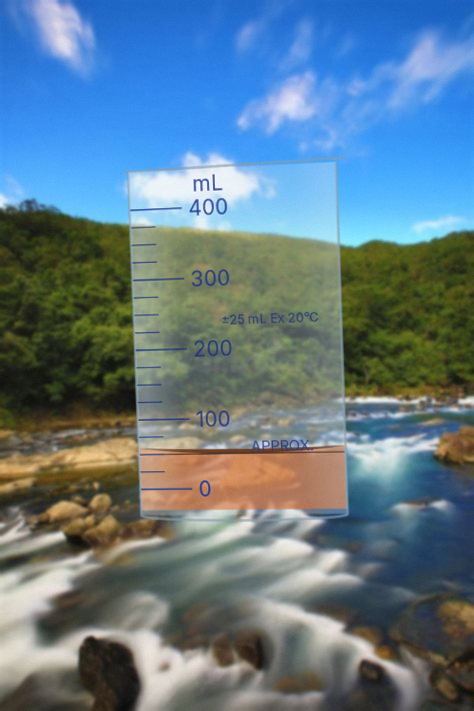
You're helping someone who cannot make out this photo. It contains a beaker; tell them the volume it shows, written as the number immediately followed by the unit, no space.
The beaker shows 50mL
